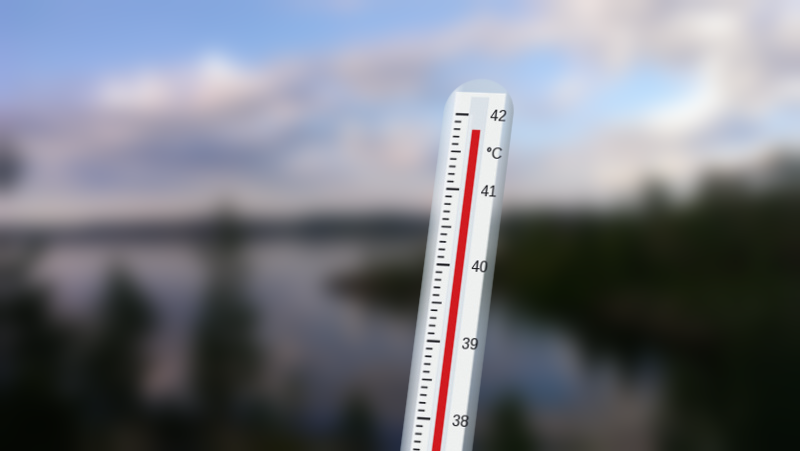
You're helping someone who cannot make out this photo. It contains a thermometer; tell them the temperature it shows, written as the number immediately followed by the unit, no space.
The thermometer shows 41.8°C
